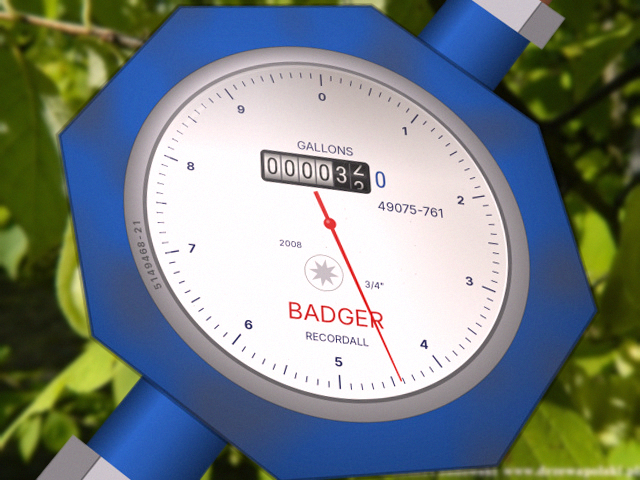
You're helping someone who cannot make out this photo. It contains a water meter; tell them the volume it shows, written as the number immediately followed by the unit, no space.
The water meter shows 324.4gal
